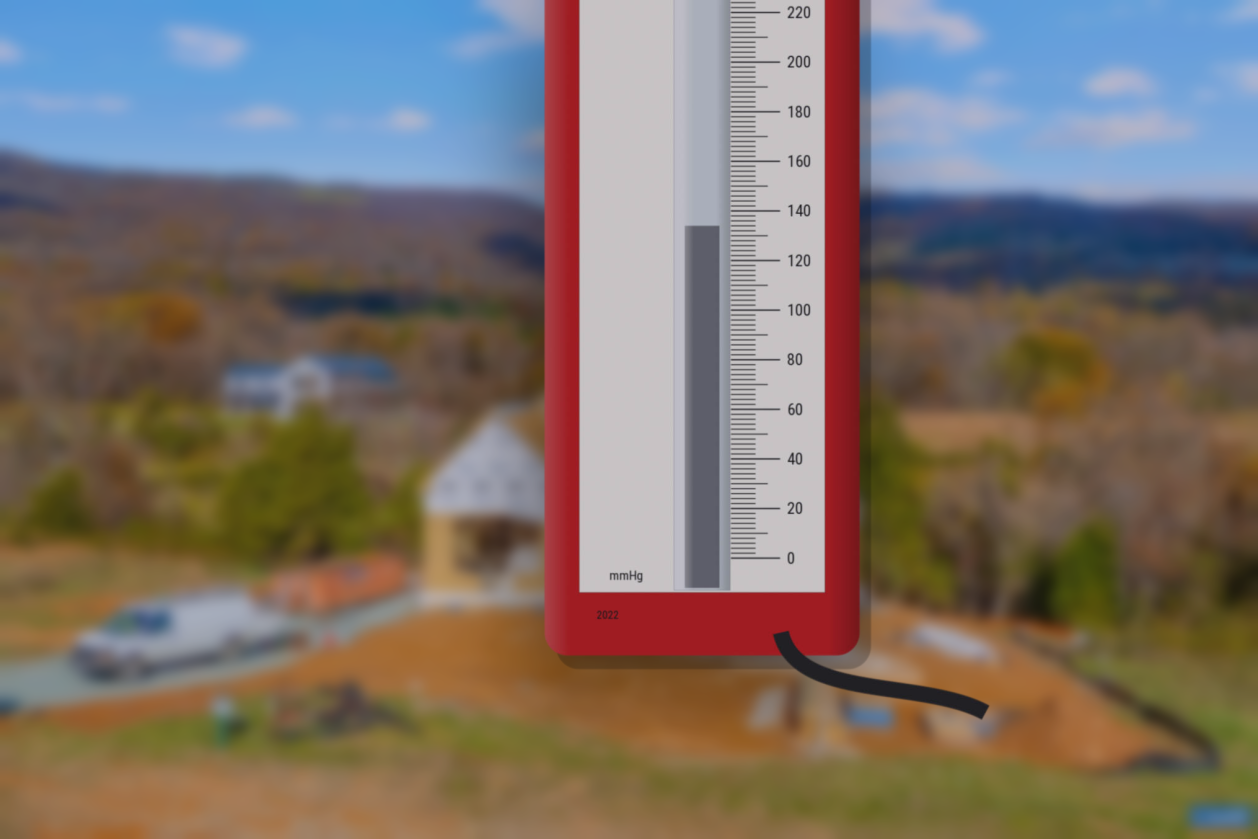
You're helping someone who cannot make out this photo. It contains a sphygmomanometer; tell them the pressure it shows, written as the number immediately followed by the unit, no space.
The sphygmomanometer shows 134mmHg
